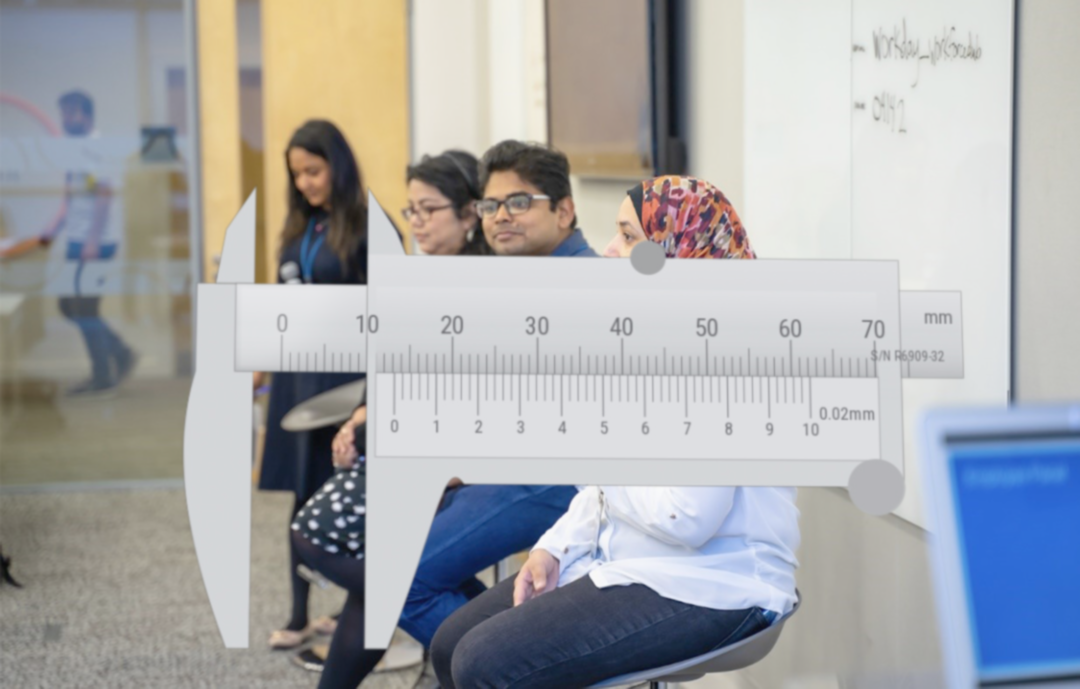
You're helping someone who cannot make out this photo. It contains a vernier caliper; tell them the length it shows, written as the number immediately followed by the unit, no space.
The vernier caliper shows 13.2mm
